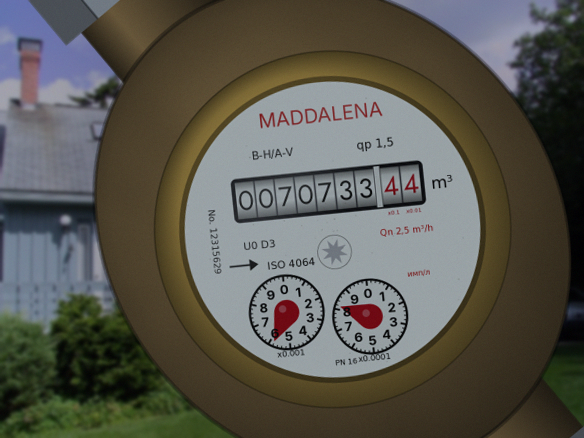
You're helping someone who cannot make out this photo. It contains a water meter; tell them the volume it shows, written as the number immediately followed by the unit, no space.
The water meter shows 70733.4458m³
